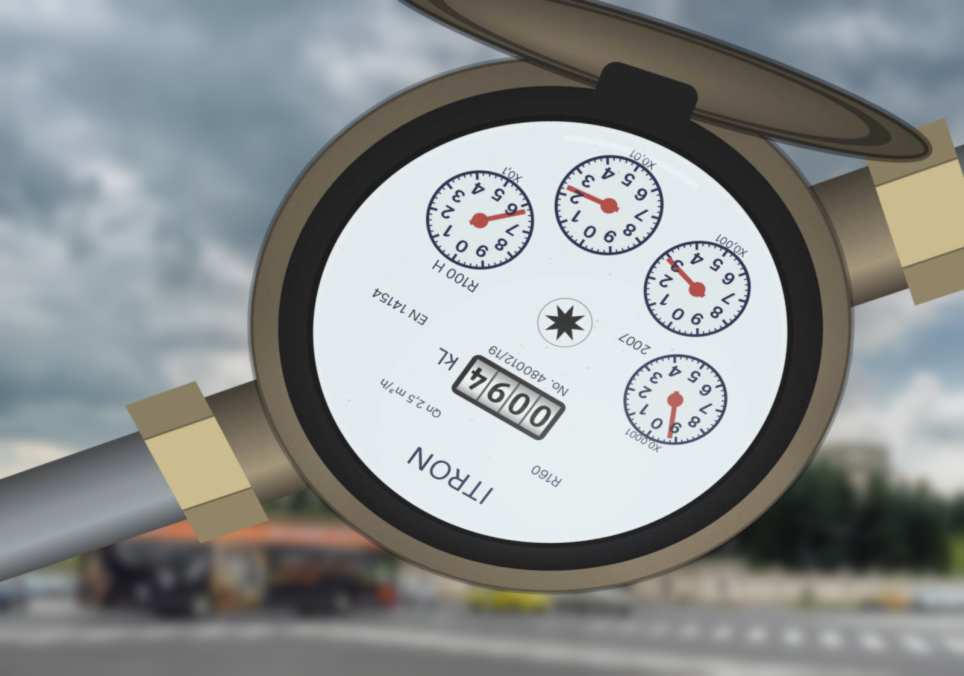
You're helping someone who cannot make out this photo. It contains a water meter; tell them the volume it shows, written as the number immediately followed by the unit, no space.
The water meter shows 94.6229kL
